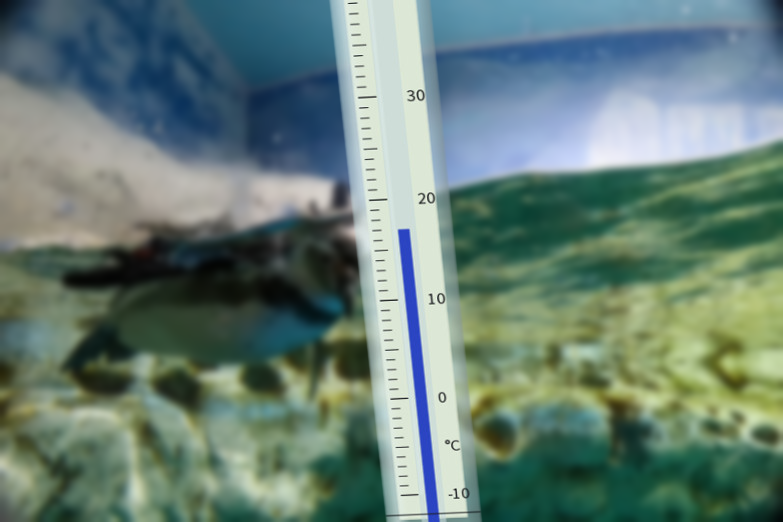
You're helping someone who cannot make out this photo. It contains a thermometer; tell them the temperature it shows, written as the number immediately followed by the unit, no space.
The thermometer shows 17°C
